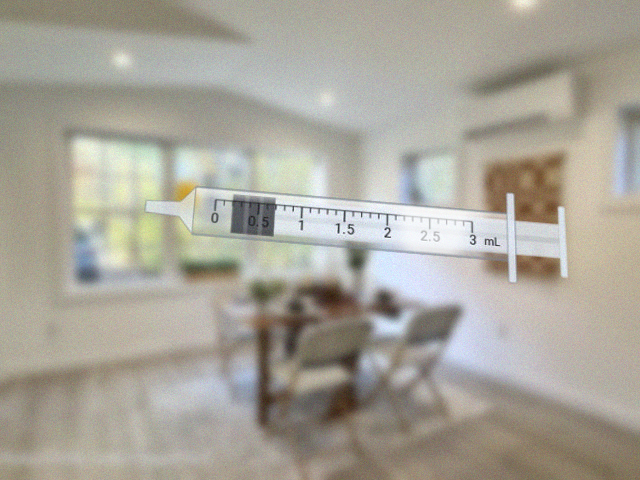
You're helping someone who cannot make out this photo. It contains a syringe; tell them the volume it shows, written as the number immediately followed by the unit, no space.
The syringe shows 0.2mL
